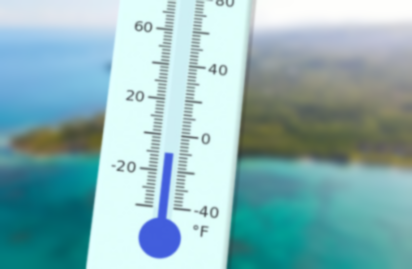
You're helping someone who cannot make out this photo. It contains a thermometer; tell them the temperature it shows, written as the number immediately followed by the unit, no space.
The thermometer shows -10°F
